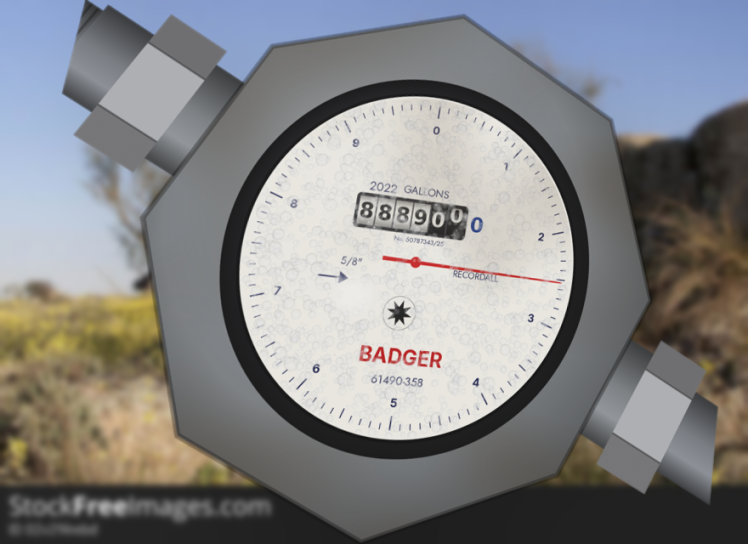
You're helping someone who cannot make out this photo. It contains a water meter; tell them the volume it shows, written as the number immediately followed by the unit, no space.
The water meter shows 8889002.5gal
